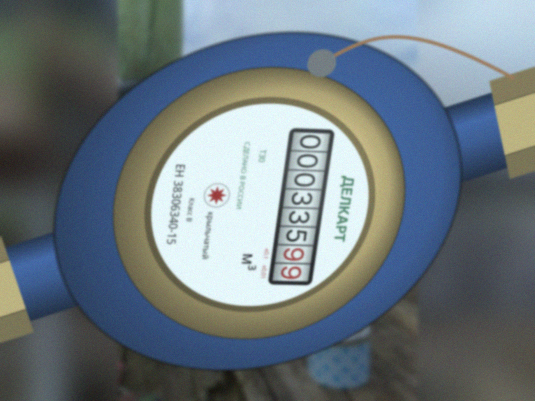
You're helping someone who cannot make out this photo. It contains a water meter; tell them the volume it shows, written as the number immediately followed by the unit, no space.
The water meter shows 335.99m³
